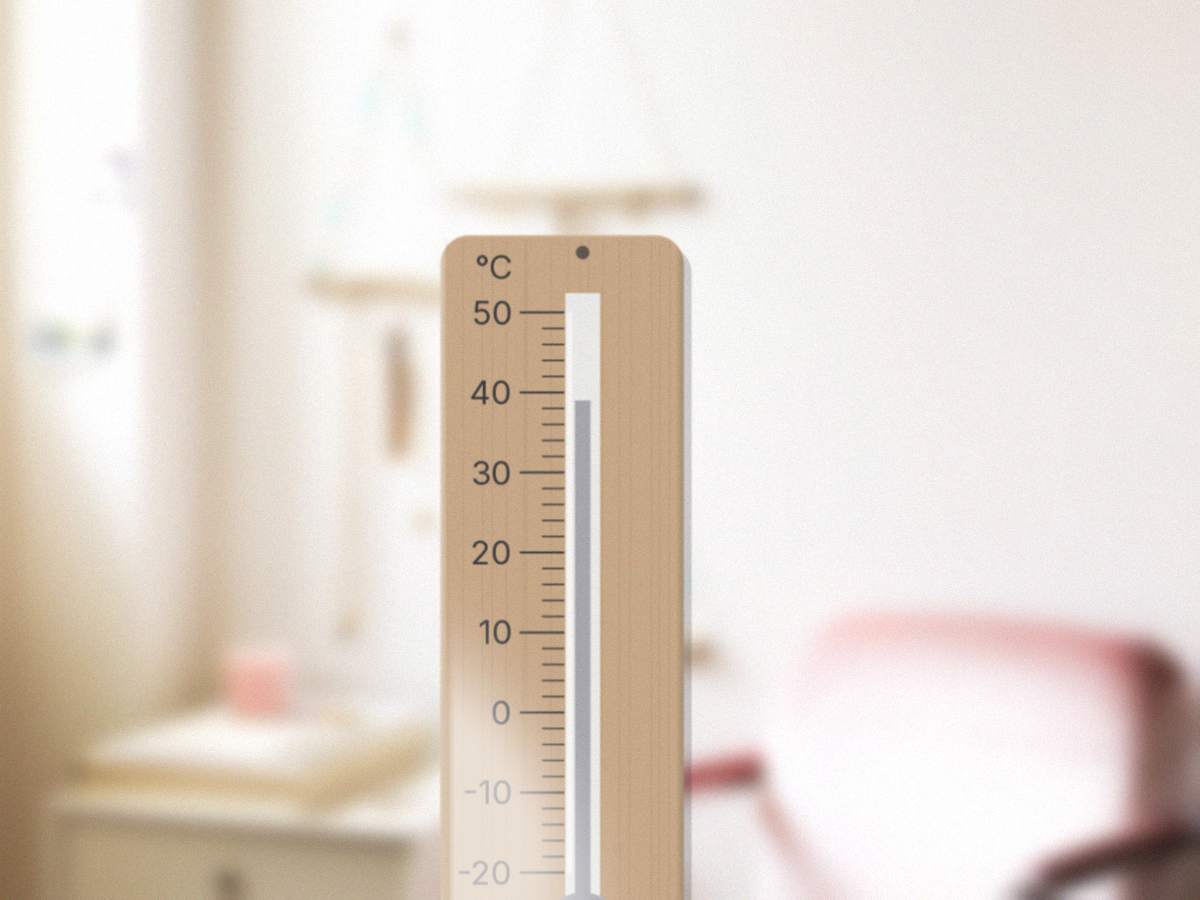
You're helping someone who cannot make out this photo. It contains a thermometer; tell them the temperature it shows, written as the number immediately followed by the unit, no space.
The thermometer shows 39°C
